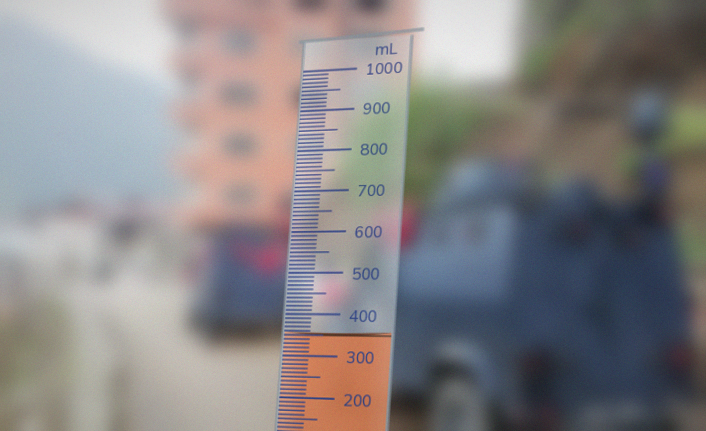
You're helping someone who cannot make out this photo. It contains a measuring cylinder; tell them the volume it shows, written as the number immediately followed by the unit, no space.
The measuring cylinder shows 350mL
